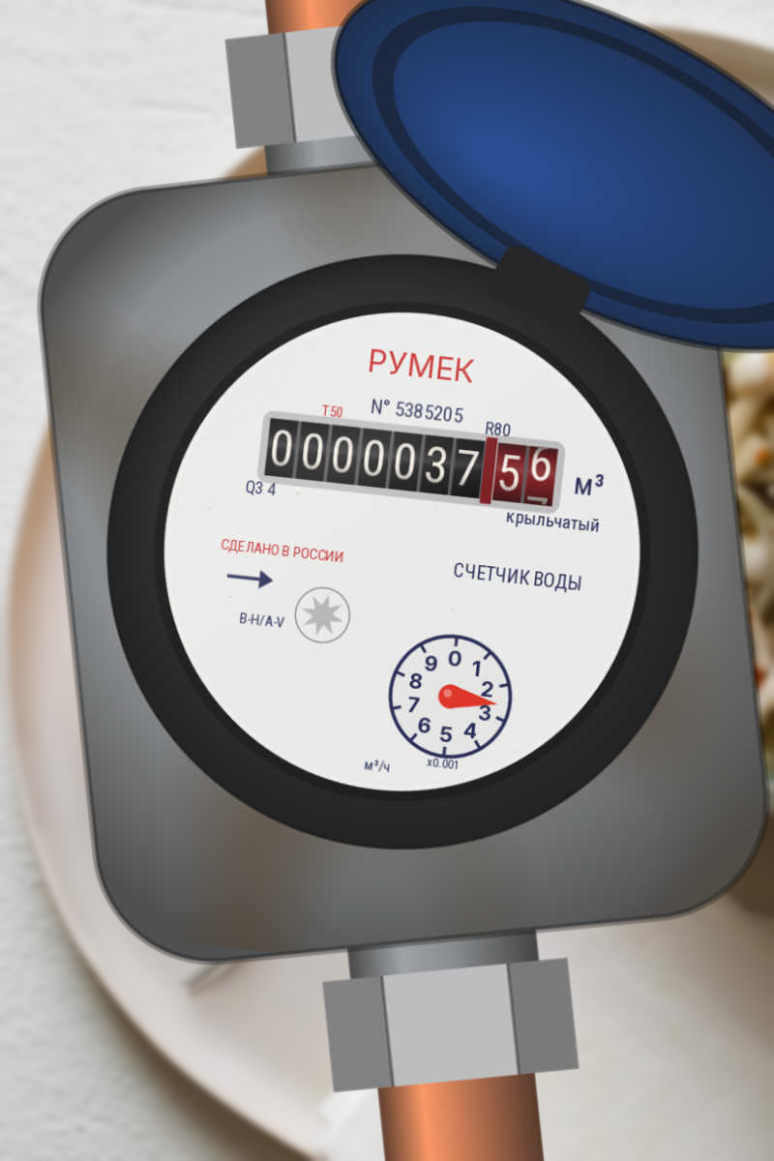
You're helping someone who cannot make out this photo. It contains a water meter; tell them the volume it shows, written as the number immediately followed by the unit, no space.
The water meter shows 37.562m³
